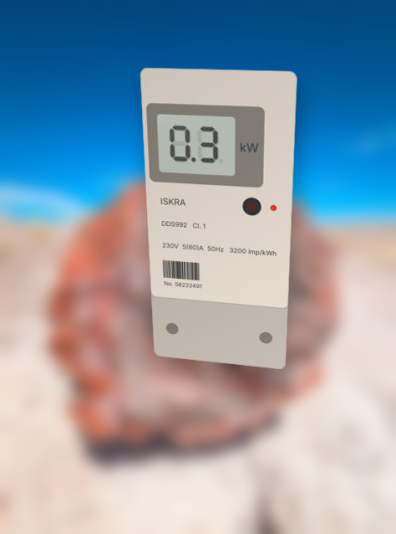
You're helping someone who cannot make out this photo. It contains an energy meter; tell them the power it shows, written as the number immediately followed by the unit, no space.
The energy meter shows 0.3kW
